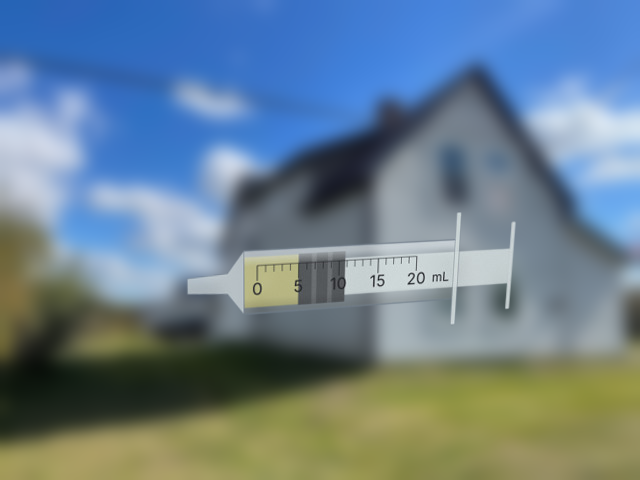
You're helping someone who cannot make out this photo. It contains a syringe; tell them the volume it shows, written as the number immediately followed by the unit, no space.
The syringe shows 5mL
